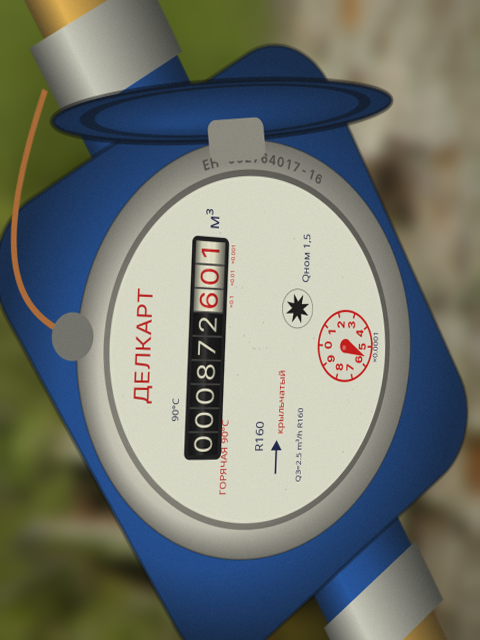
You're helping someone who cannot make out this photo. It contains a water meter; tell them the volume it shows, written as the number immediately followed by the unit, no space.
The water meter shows 872.6015m³
